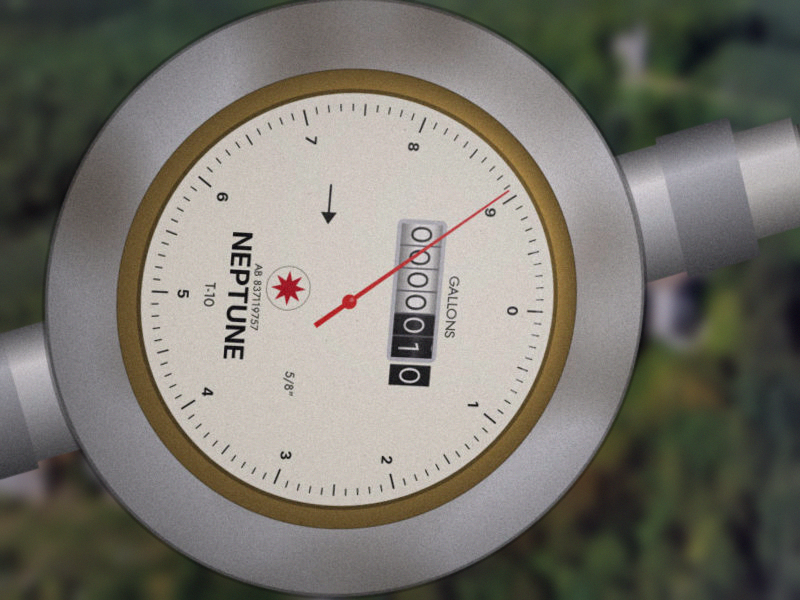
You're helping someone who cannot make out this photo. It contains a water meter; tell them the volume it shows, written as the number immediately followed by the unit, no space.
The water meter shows 8.9gal
